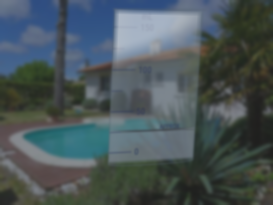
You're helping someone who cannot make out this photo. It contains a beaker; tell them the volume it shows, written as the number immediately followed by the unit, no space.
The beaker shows 25mL
